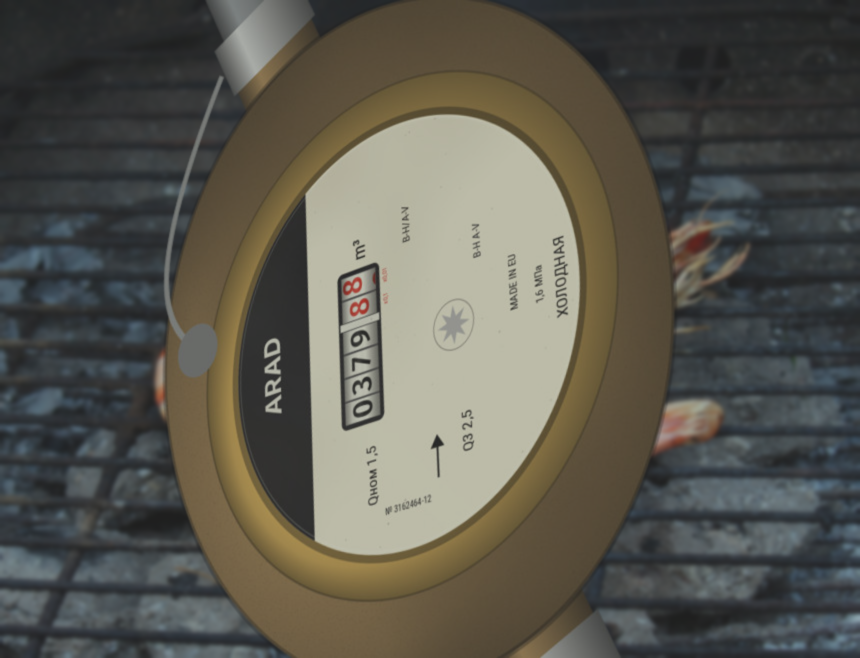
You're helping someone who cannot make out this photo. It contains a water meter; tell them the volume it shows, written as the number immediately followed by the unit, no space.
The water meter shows 379.88m³
